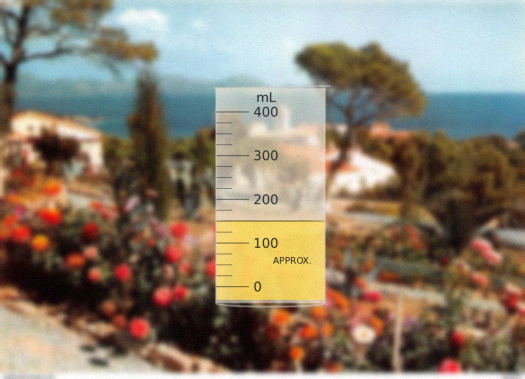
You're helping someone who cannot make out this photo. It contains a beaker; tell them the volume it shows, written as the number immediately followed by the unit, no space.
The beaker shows 150mL
